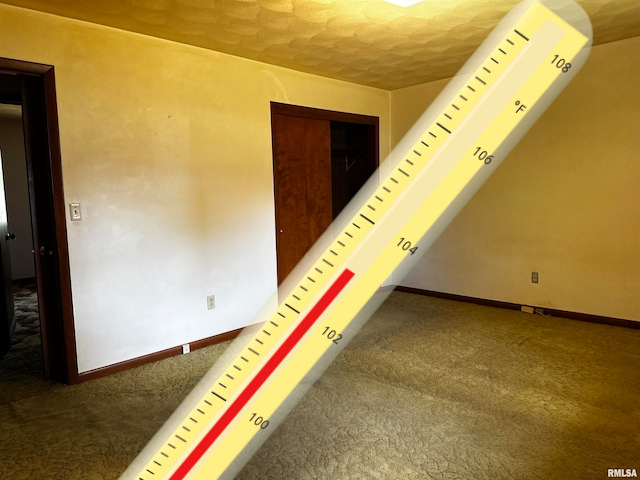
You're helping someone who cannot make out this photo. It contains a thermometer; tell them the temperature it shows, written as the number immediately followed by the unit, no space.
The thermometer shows 103.1°F
